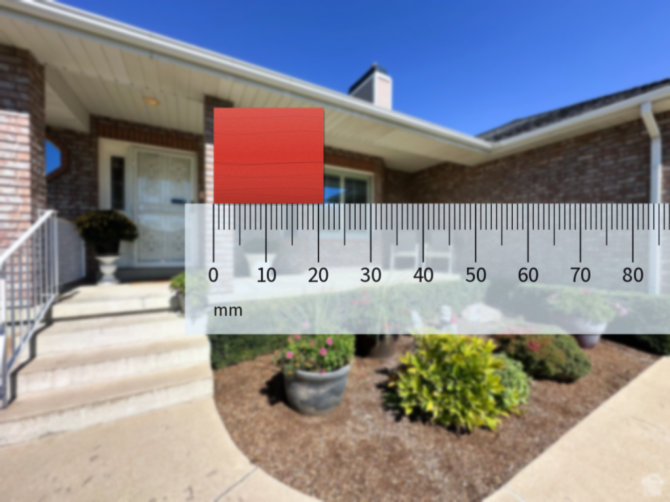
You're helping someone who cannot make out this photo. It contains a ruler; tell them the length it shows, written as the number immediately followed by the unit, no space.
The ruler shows 21mm
